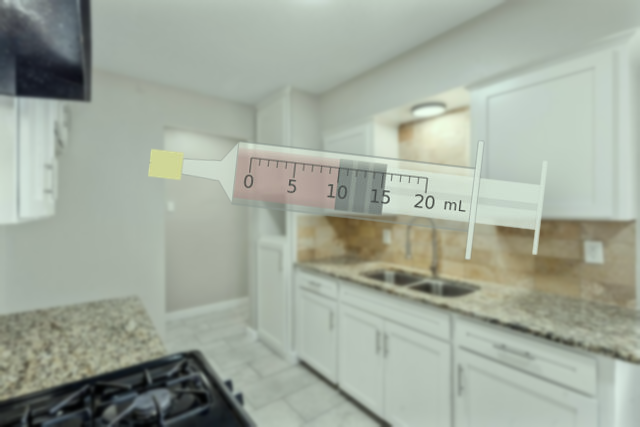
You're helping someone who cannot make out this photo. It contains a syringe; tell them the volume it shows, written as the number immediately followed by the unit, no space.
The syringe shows 10mL
